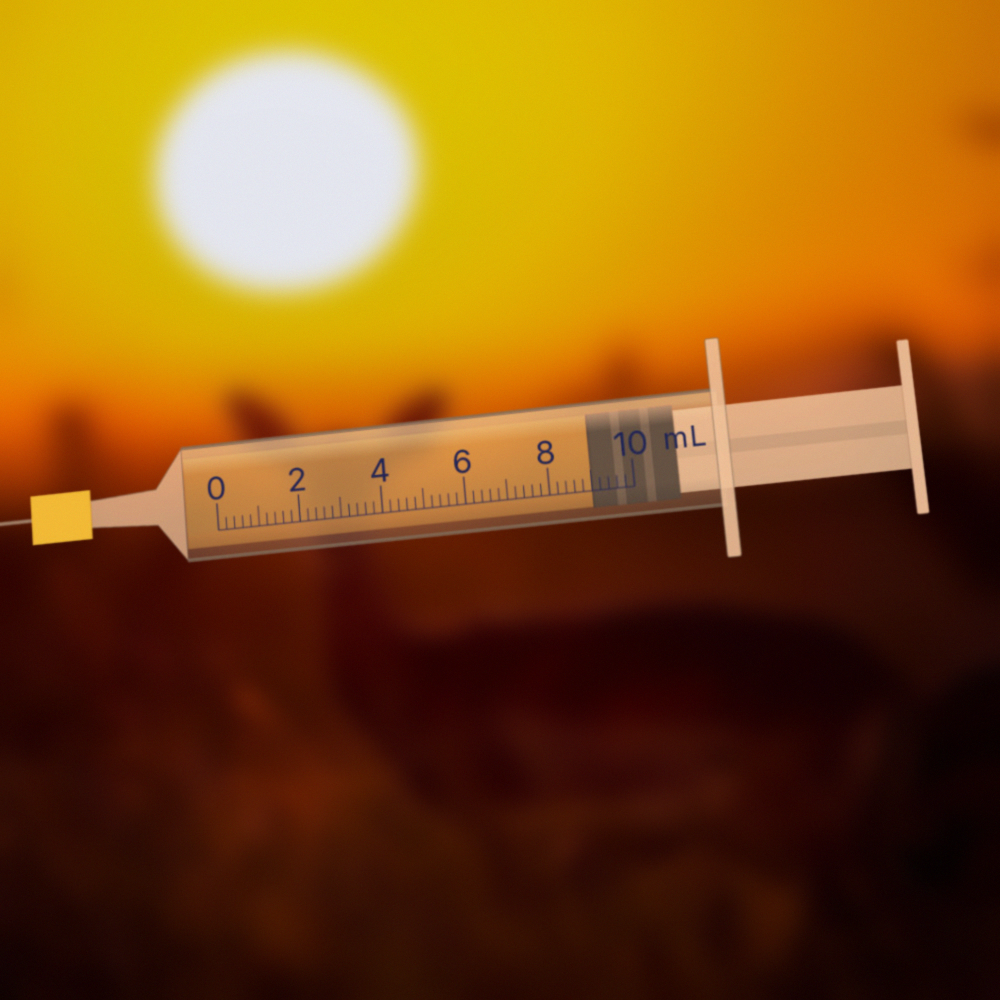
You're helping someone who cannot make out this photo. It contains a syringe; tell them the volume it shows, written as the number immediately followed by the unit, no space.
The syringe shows 9mL
